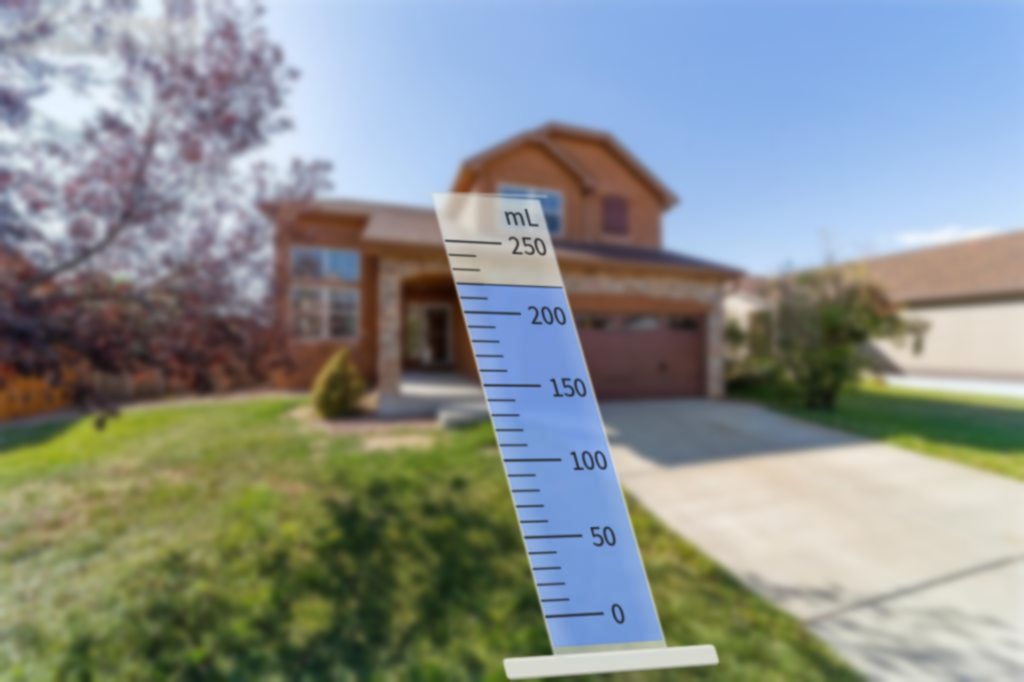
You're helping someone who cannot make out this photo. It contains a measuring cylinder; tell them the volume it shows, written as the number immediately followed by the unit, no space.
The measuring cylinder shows 220mL
